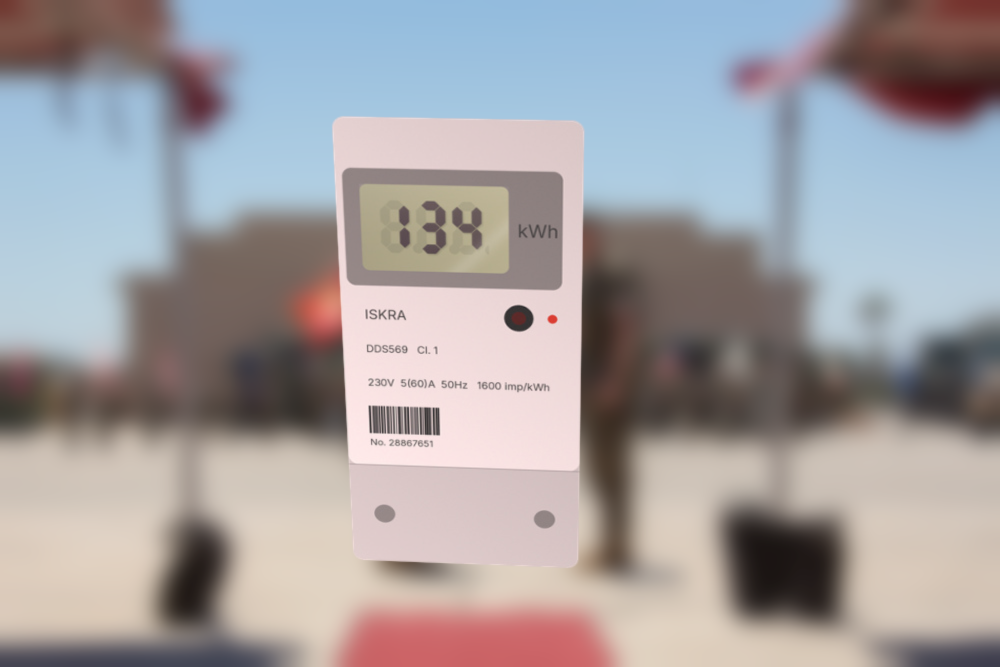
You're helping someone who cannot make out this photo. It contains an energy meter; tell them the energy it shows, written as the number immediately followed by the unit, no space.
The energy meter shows 134kWh
